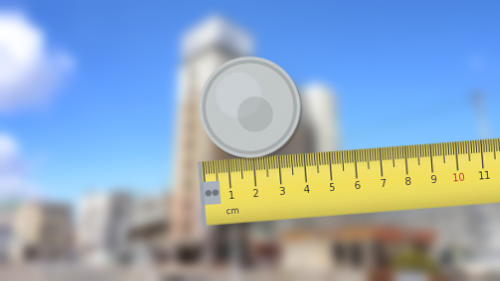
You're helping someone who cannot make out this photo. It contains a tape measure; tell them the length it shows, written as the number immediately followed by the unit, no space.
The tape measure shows 4cm
